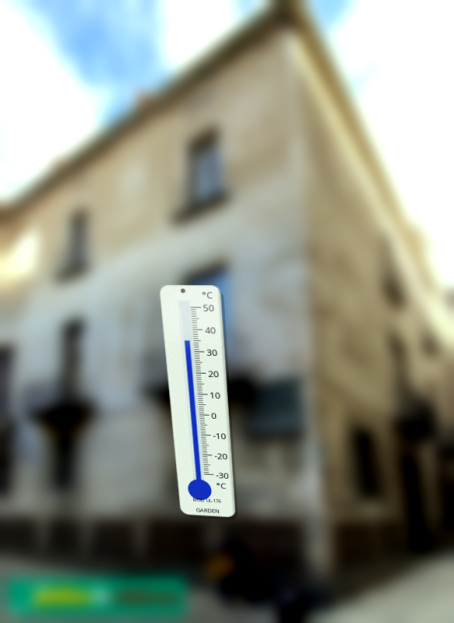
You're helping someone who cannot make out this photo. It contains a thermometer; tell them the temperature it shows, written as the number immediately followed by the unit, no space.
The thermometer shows 35°C
